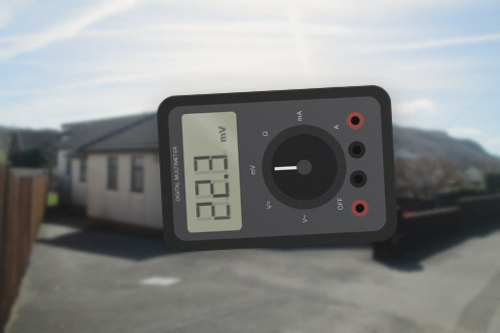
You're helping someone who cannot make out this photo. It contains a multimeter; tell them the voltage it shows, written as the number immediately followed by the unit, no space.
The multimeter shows 22.3mV
